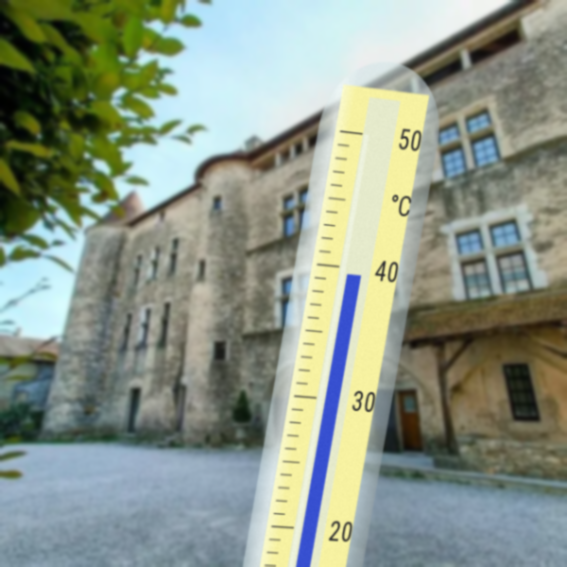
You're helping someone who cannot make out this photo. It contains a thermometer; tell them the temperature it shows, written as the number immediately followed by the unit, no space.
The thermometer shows 39.5°C
